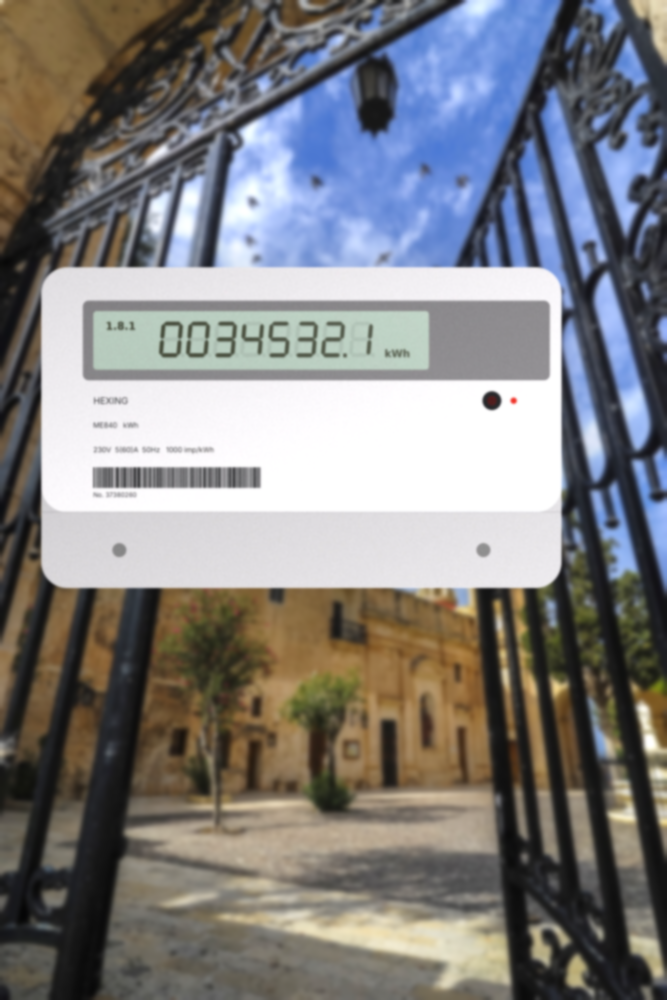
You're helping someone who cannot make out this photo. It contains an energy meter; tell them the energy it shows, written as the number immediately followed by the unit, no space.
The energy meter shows 34532.1kWh
